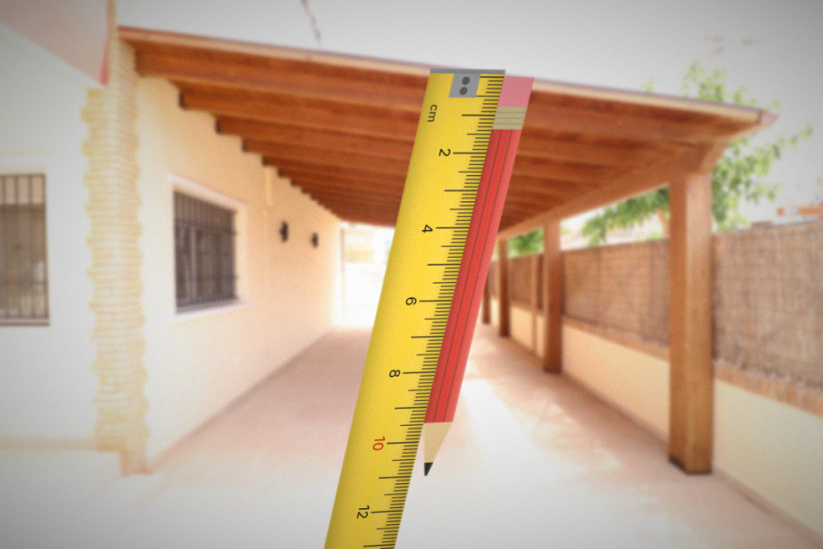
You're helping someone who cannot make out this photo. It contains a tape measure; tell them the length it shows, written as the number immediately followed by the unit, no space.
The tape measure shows 11cm
